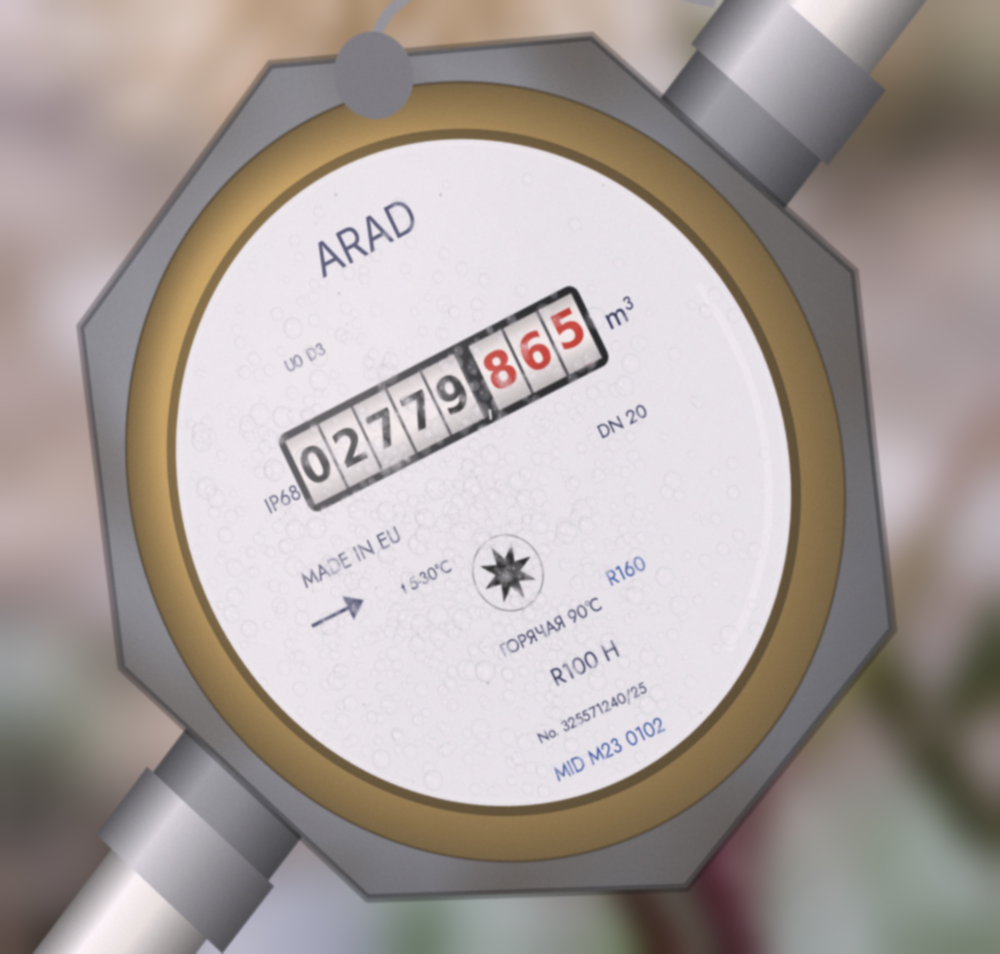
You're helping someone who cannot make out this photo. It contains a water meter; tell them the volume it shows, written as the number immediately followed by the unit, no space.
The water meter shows 2779.865m³
